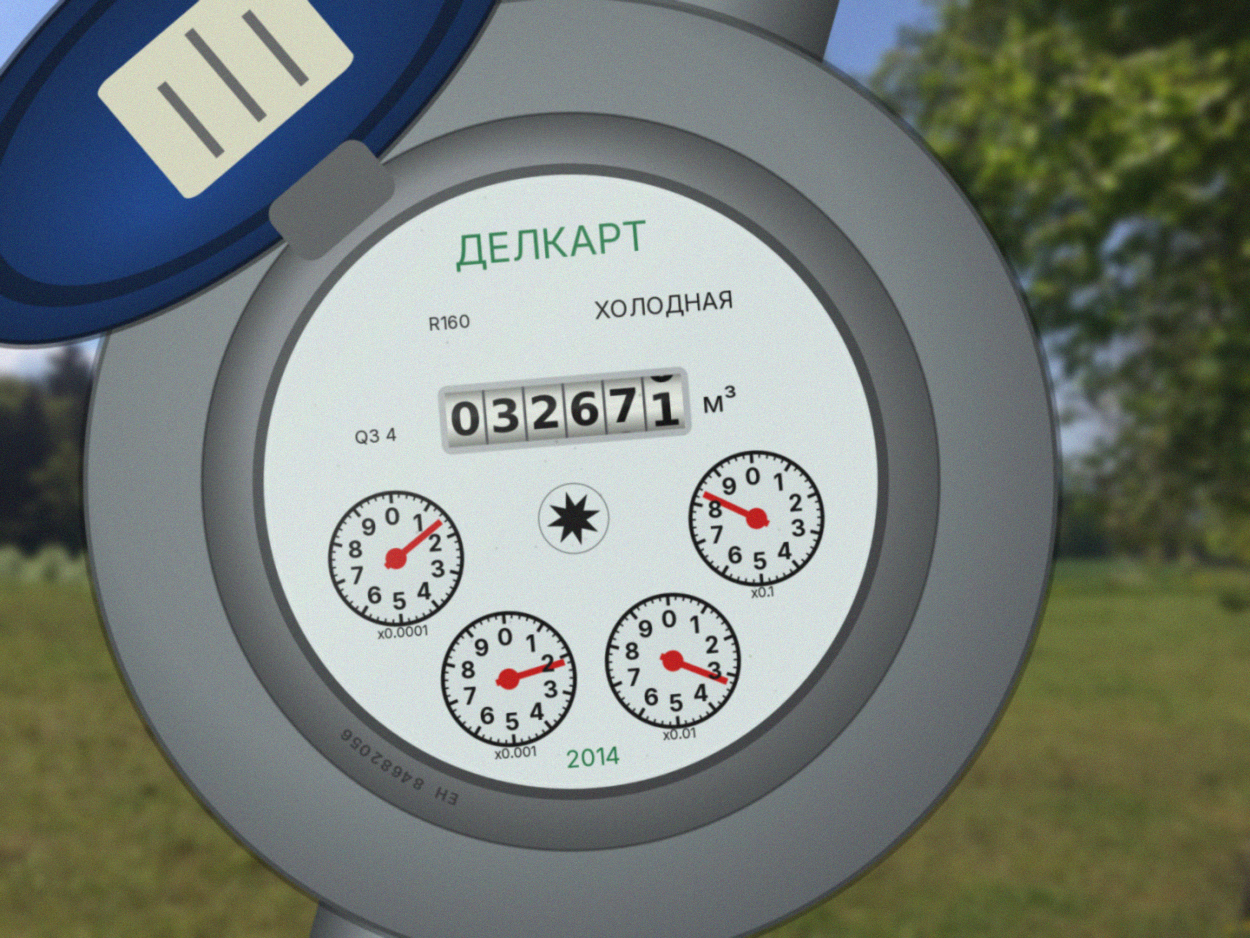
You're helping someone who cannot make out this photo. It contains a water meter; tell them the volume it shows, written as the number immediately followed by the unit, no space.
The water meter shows 32670.8321m³
